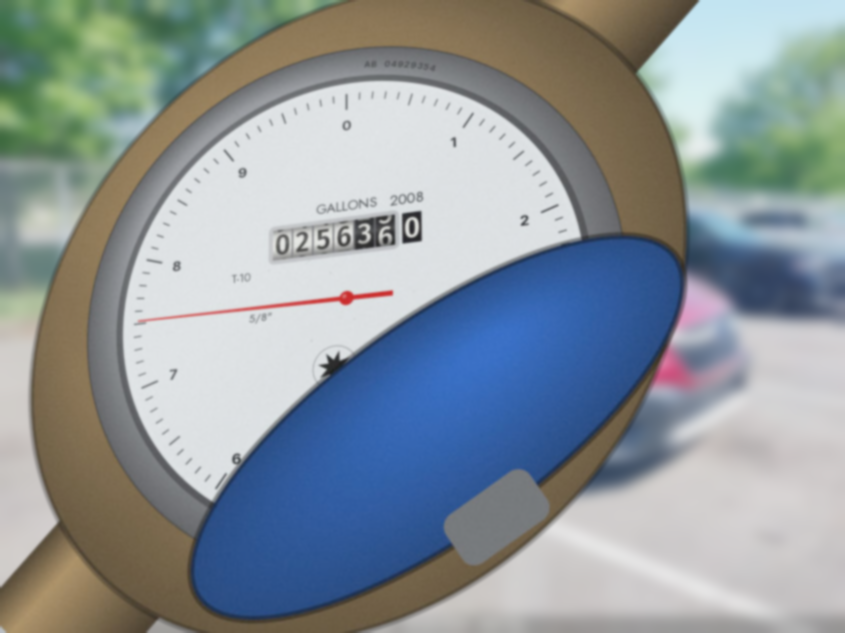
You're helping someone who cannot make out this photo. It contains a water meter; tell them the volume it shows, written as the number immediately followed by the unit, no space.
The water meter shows 256357.5gal
